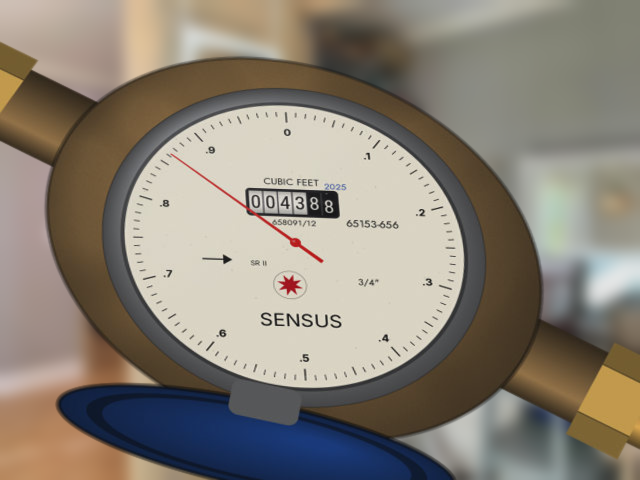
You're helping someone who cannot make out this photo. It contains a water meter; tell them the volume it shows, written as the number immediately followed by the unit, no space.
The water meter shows 4387.86ft³
